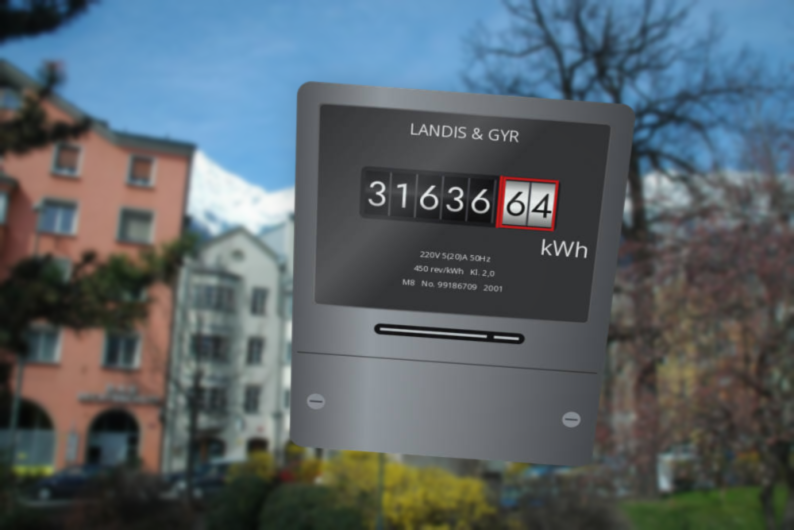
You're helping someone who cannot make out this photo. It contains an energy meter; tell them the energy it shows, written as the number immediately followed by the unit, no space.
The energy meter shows 31636.64kWh
